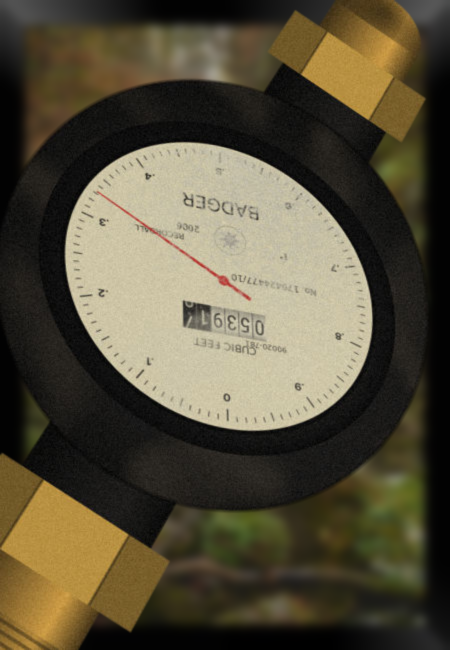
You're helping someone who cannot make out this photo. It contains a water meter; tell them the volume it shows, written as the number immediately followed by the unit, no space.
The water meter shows 53917.33ft³
